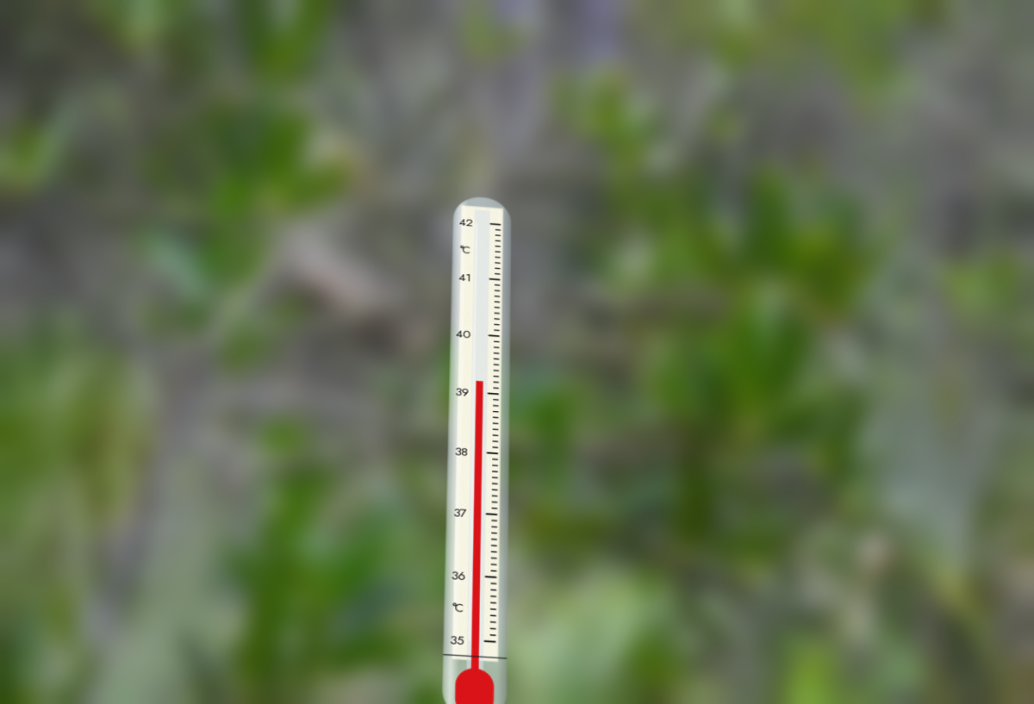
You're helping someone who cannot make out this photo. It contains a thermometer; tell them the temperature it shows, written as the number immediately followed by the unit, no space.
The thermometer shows 39.2°C
